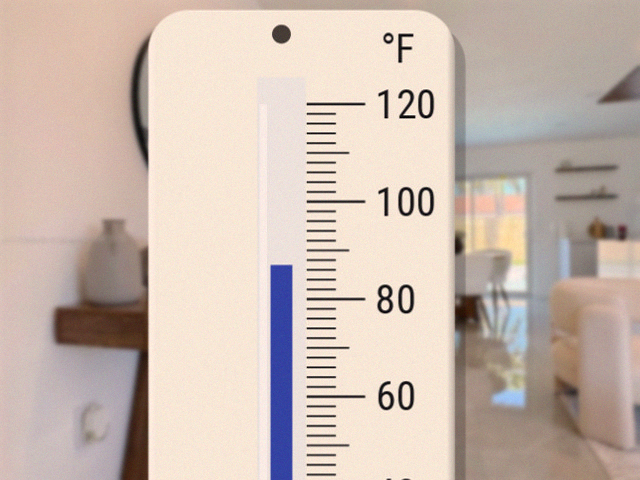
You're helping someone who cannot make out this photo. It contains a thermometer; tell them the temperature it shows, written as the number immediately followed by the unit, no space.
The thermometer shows 87°F
